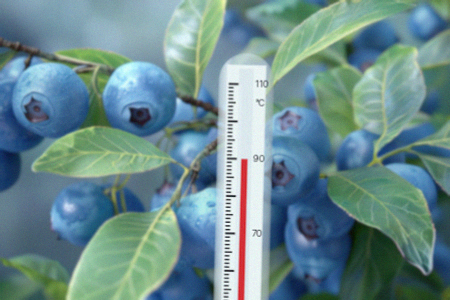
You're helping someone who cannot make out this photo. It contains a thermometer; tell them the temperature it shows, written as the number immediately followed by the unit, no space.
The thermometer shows 90°C
